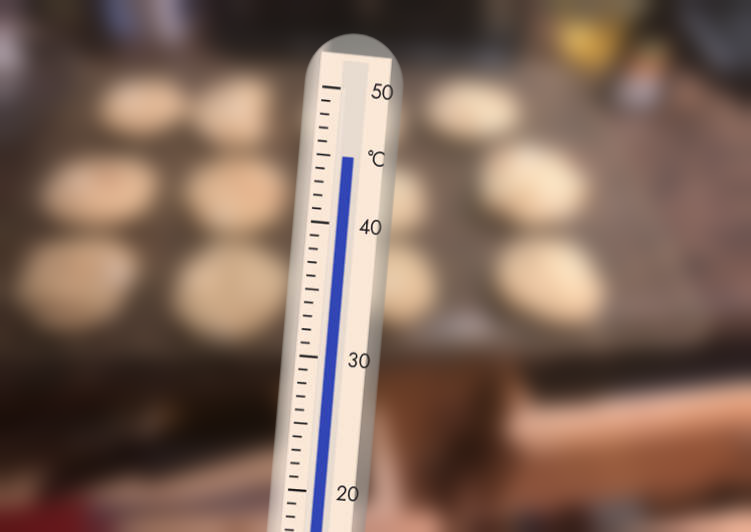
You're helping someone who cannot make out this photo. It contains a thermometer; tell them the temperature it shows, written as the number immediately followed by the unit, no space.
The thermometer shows 45°C
